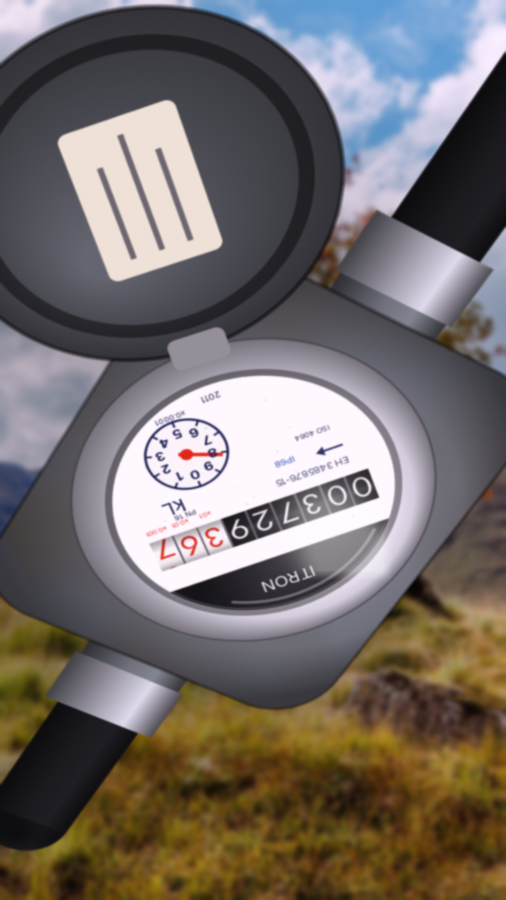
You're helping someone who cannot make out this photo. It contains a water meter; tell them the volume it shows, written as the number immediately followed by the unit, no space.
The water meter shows 3729.3668kL
